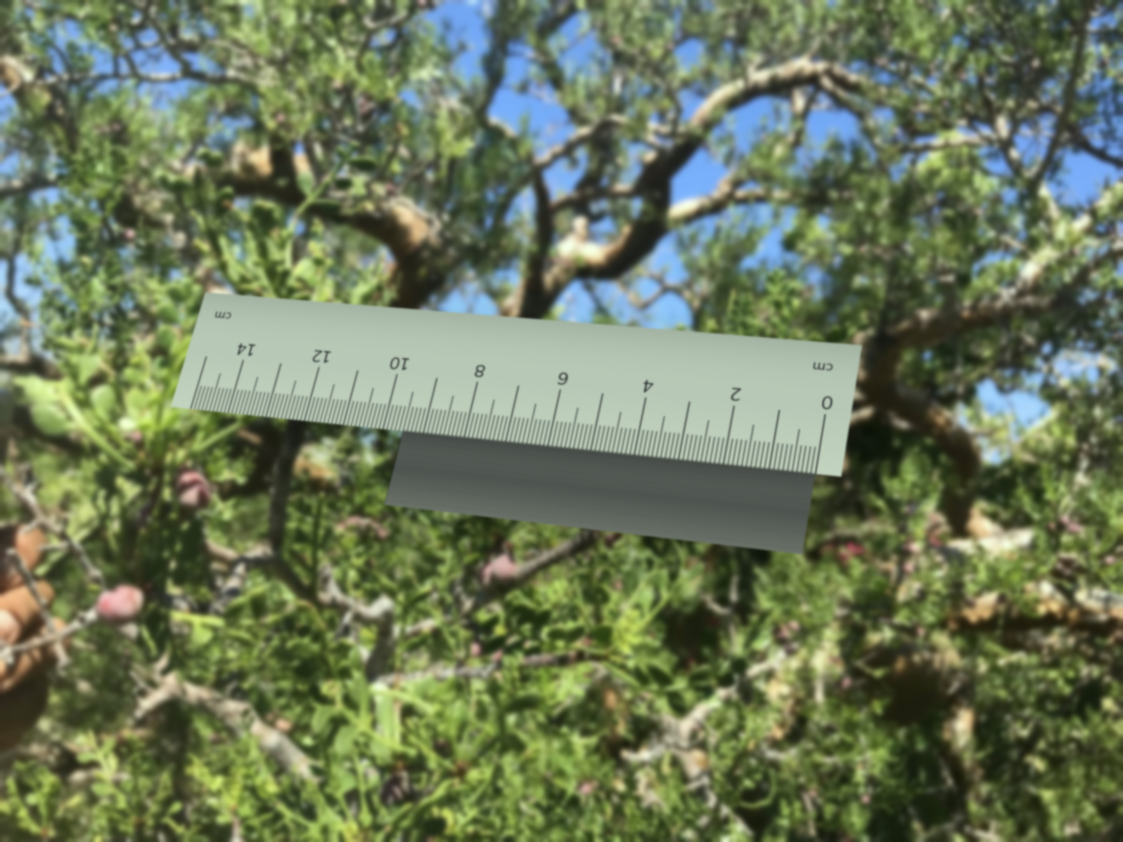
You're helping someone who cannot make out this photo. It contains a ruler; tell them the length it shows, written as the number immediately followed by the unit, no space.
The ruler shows 9.5cm
